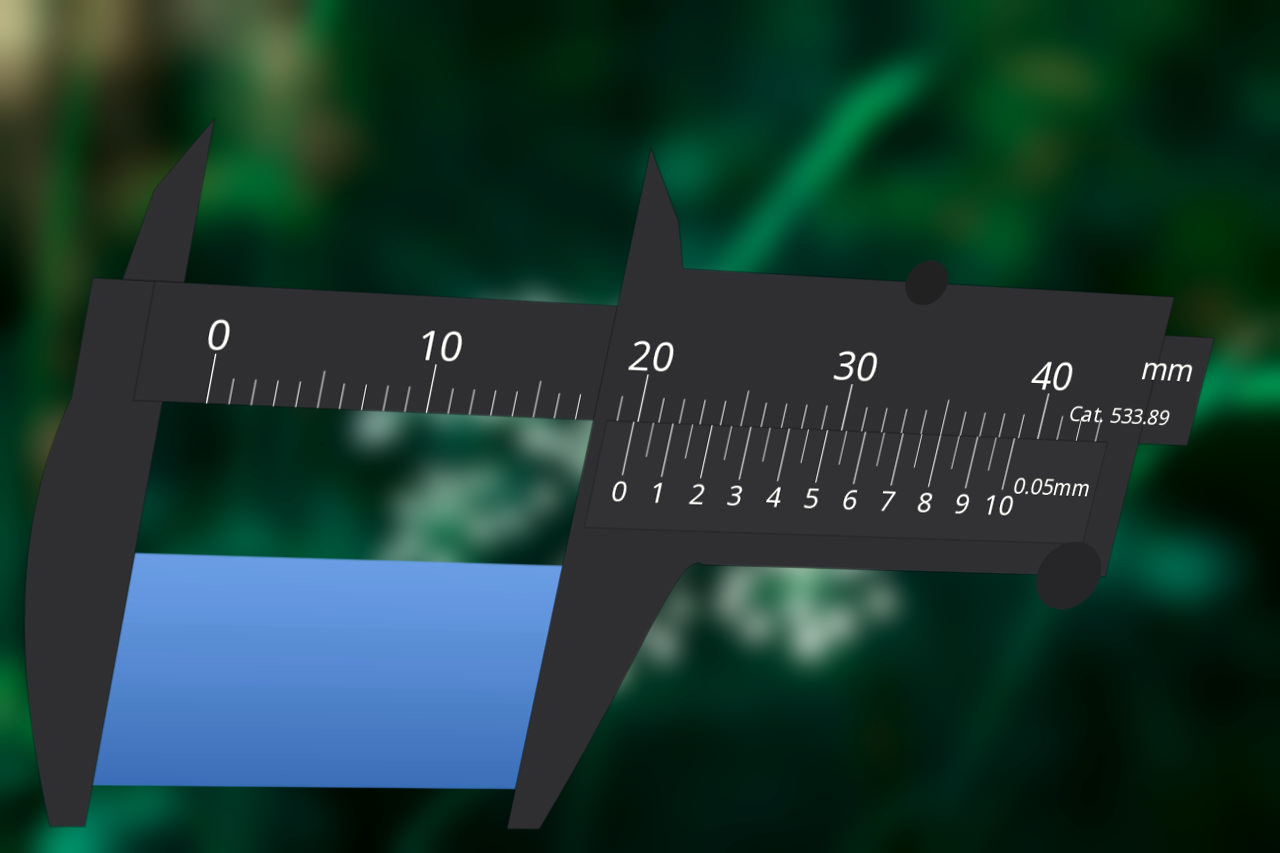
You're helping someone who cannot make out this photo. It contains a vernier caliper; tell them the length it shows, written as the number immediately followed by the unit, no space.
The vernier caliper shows 19.8mm
